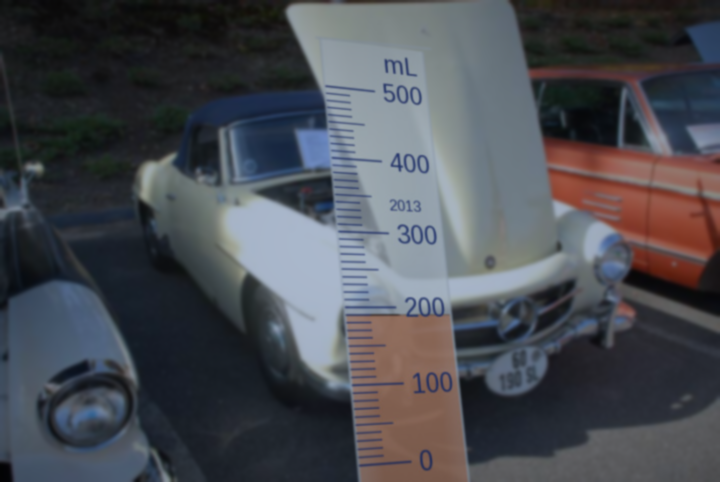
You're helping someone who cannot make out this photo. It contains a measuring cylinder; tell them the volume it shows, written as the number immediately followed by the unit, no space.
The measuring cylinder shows 190mL
